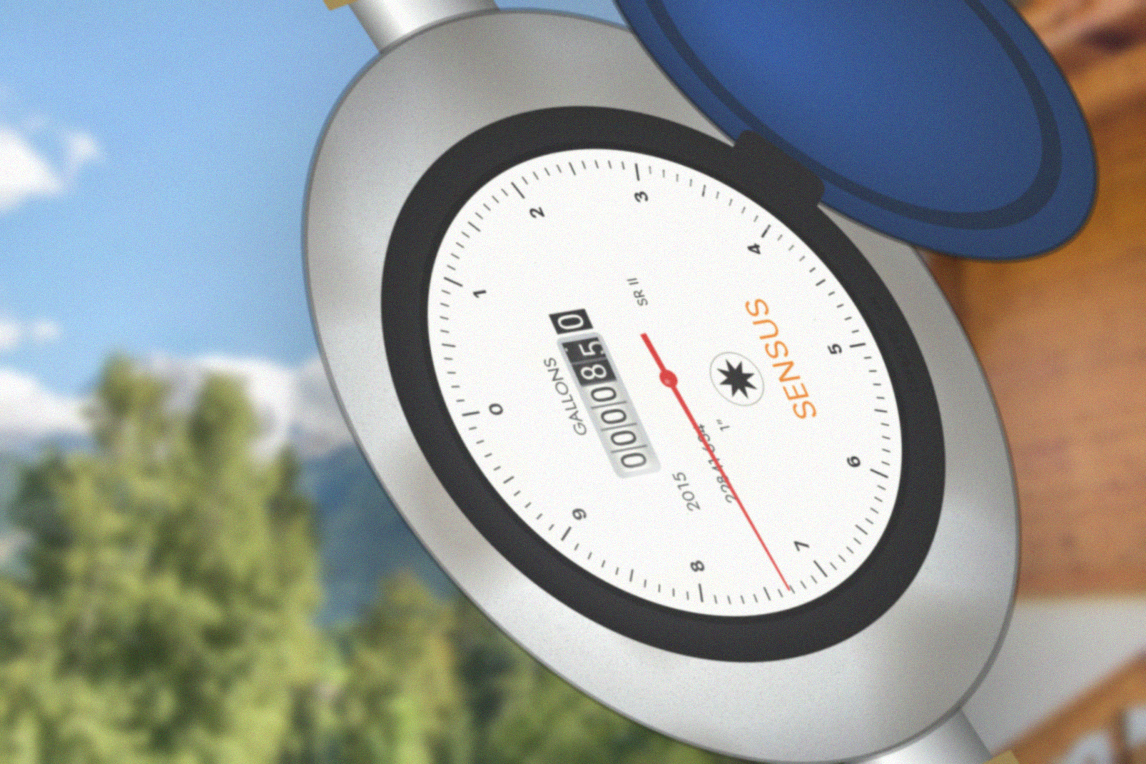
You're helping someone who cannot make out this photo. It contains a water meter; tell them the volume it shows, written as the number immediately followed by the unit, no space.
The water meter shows 847.3gal
